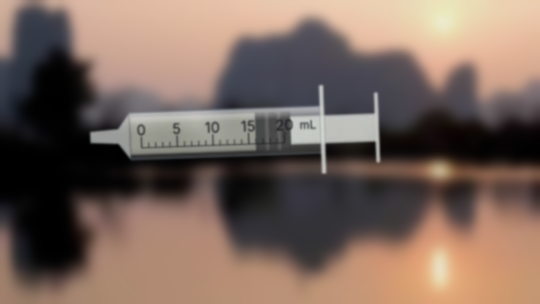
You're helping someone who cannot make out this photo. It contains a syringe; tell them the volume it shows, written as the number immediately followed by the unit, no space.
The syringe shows 16mL
